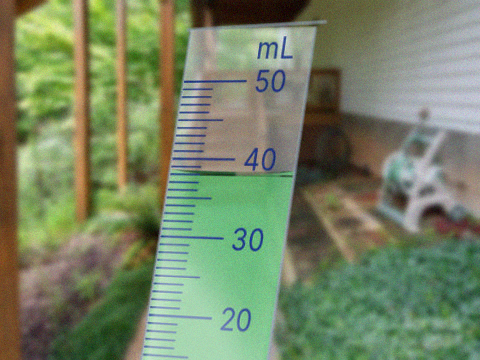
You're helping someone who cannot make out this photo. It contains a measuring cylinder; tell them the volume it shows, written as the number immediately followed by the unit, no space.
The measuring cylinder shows 38mL
